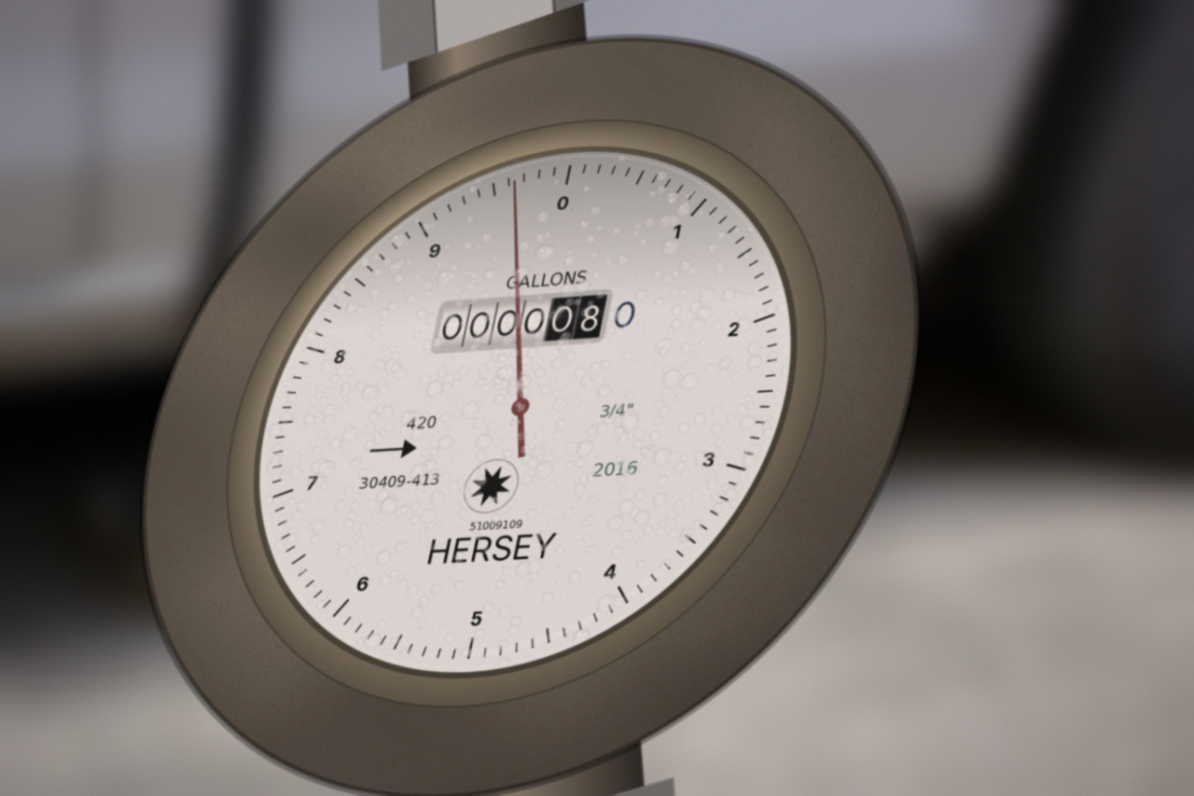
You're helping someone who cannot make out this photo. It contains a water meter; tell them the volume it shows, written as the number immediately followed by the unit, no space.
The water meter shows 79.6gal
